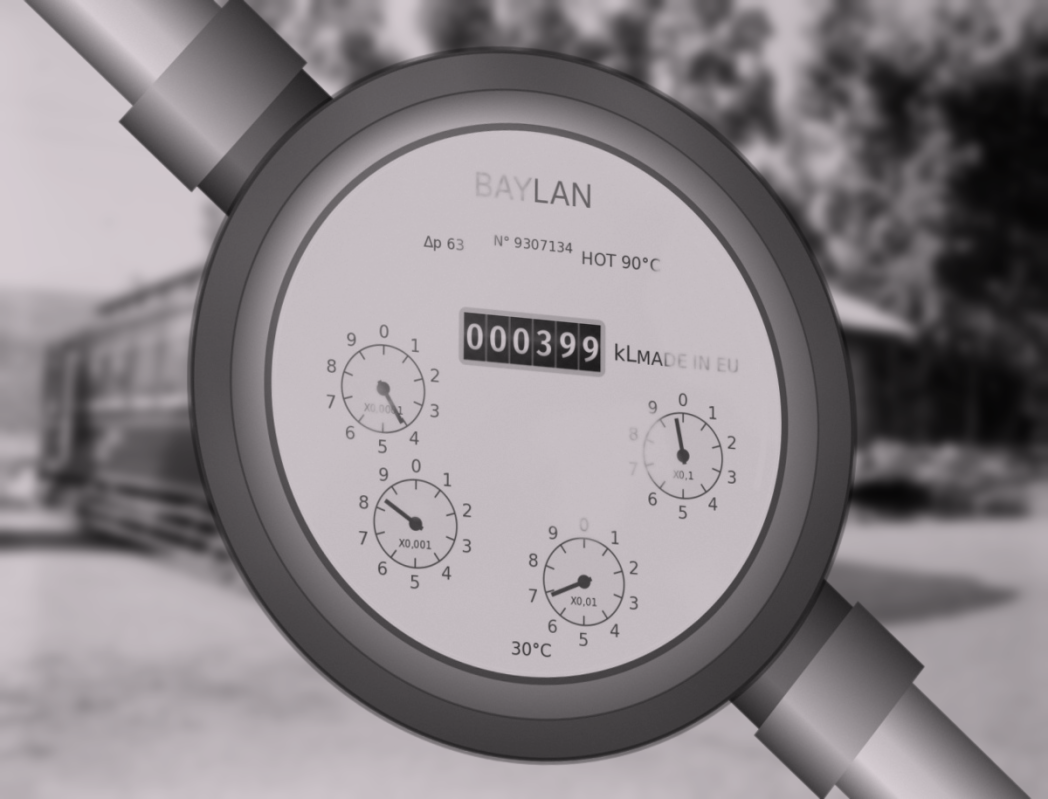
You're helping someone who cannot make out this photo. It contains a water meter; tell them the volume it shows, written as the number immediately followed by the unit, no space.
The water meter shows 398.9684kL
